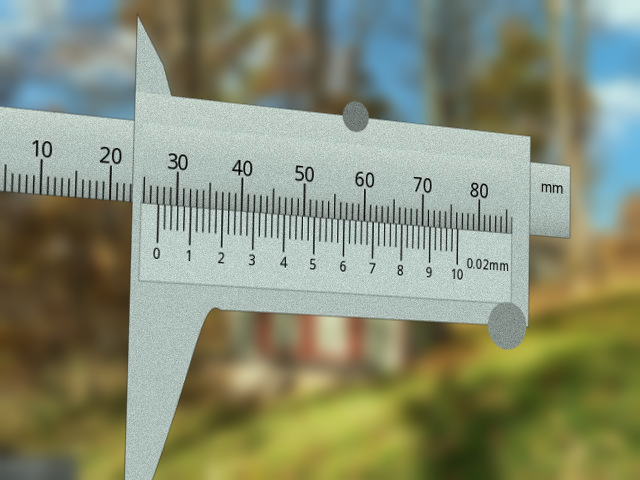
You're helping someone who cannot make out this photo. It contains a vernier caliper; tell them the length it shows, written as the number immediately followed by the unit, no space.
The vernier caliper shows 27.2mm
